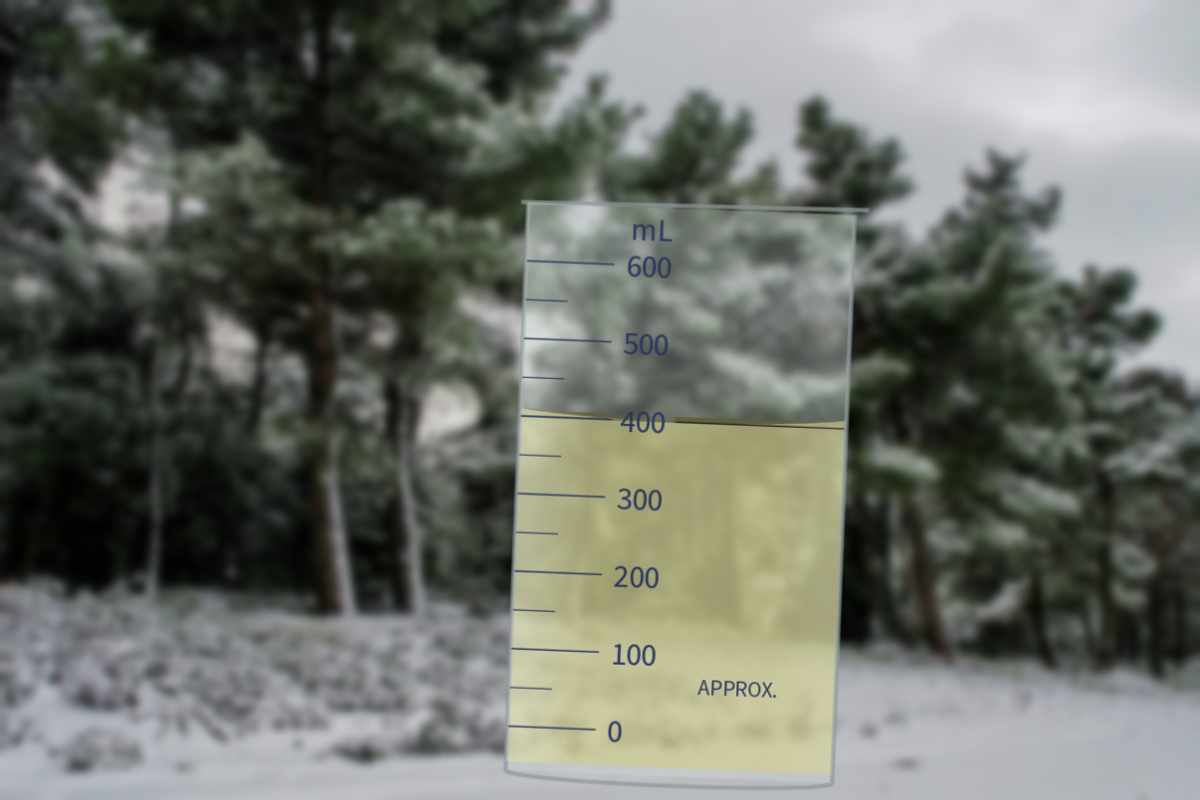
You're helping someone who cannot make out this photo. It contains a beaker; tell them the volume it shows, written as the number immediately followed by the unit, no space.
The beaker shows 400mL
